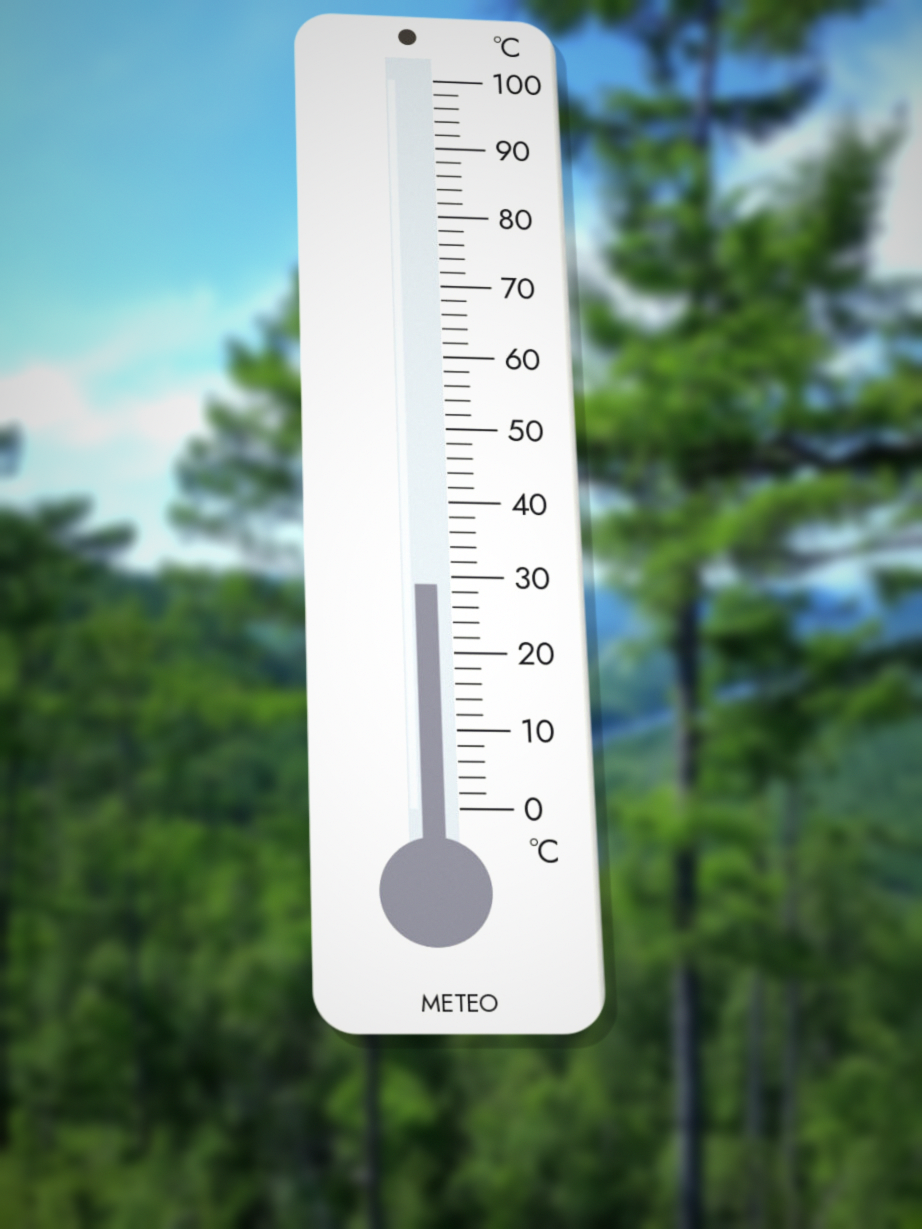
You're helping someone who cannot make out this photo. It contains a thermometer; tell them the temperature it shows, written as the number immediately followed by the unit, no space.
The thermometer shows 29°C
